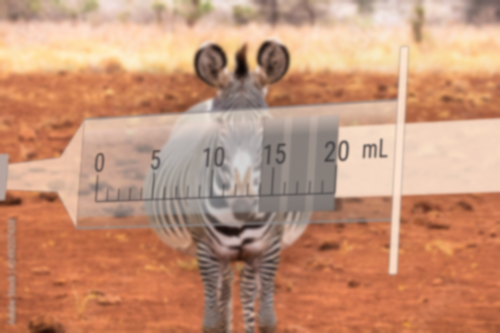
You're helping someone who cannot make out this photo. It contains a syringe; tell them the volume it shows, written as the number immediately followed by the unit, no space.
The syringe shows 14mL
